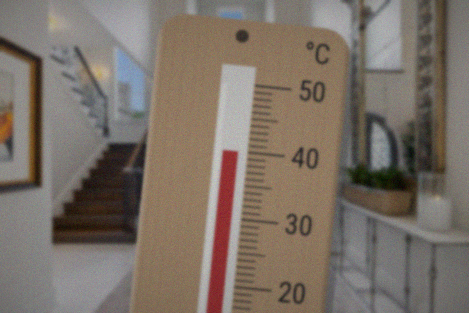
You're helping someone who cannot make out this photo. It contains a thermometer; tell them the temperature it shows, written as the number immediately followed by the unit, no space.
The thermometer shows 40°C
